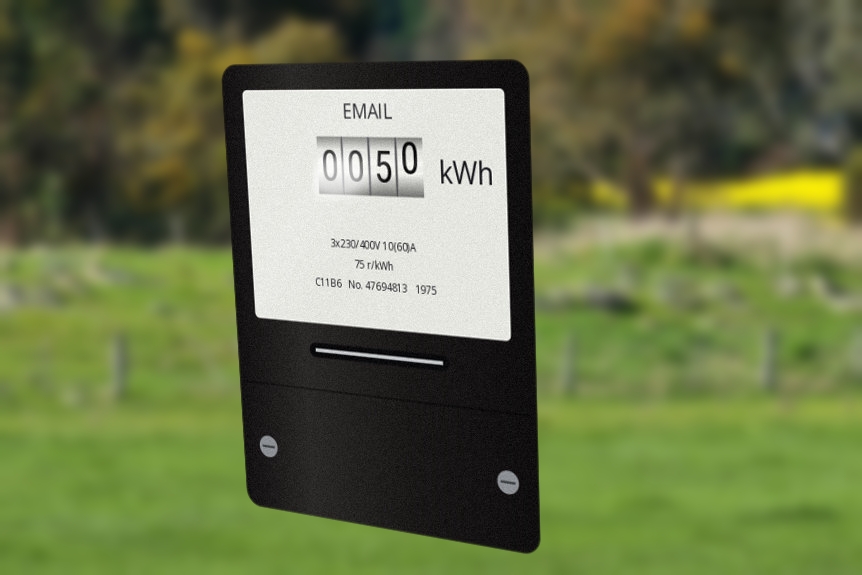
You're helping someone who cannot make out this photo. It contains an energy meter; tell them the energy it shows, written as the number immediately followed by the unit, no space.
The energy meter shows 50kWh
